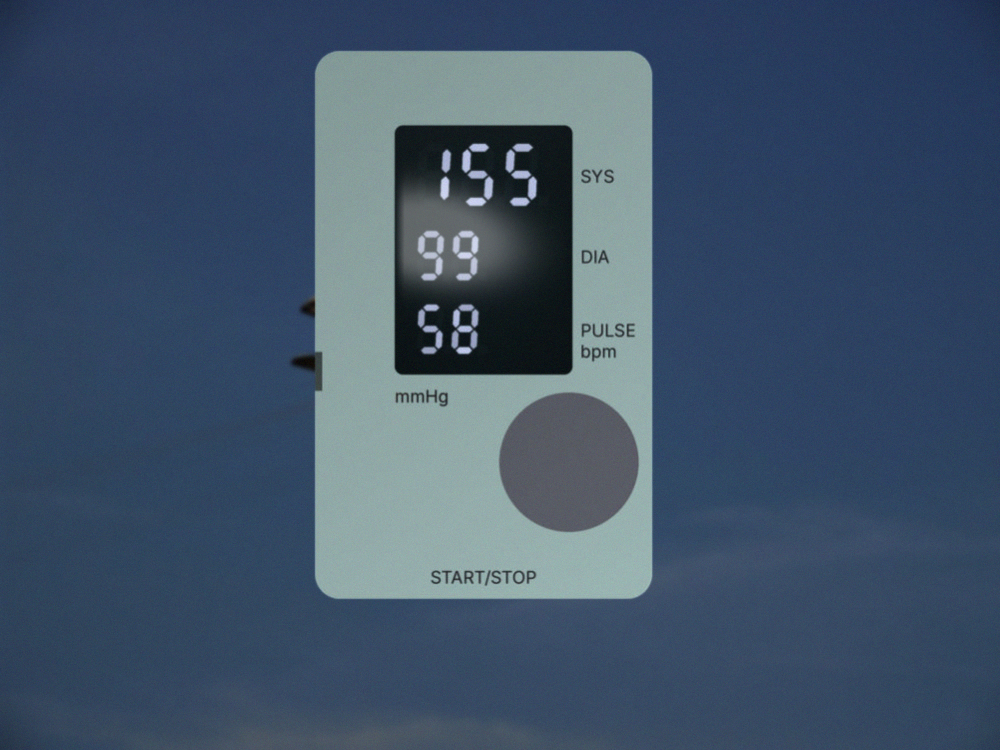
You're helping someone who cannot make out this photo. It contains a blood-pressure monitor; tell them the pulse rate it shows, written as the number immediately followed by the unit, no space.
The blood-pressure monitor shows 58bpm
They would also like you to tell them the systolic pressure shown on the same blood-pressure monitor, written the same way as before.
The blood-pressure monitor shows 155mmHg
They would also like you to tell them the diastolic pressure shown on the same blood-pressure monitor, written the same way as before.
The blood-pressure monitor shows 99mmHg
